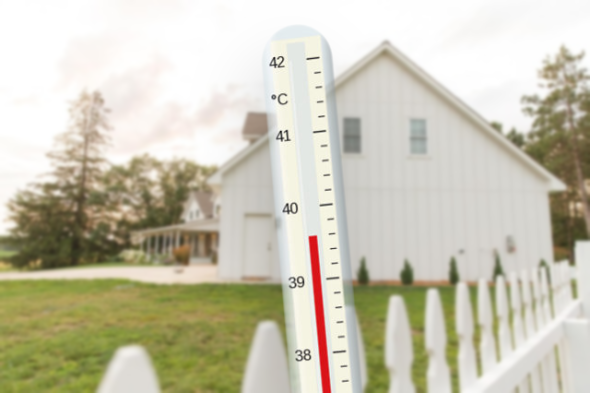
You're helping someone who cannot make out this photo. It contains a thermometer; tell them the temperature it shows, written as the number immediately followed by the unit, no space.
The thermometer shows 39.6°C
